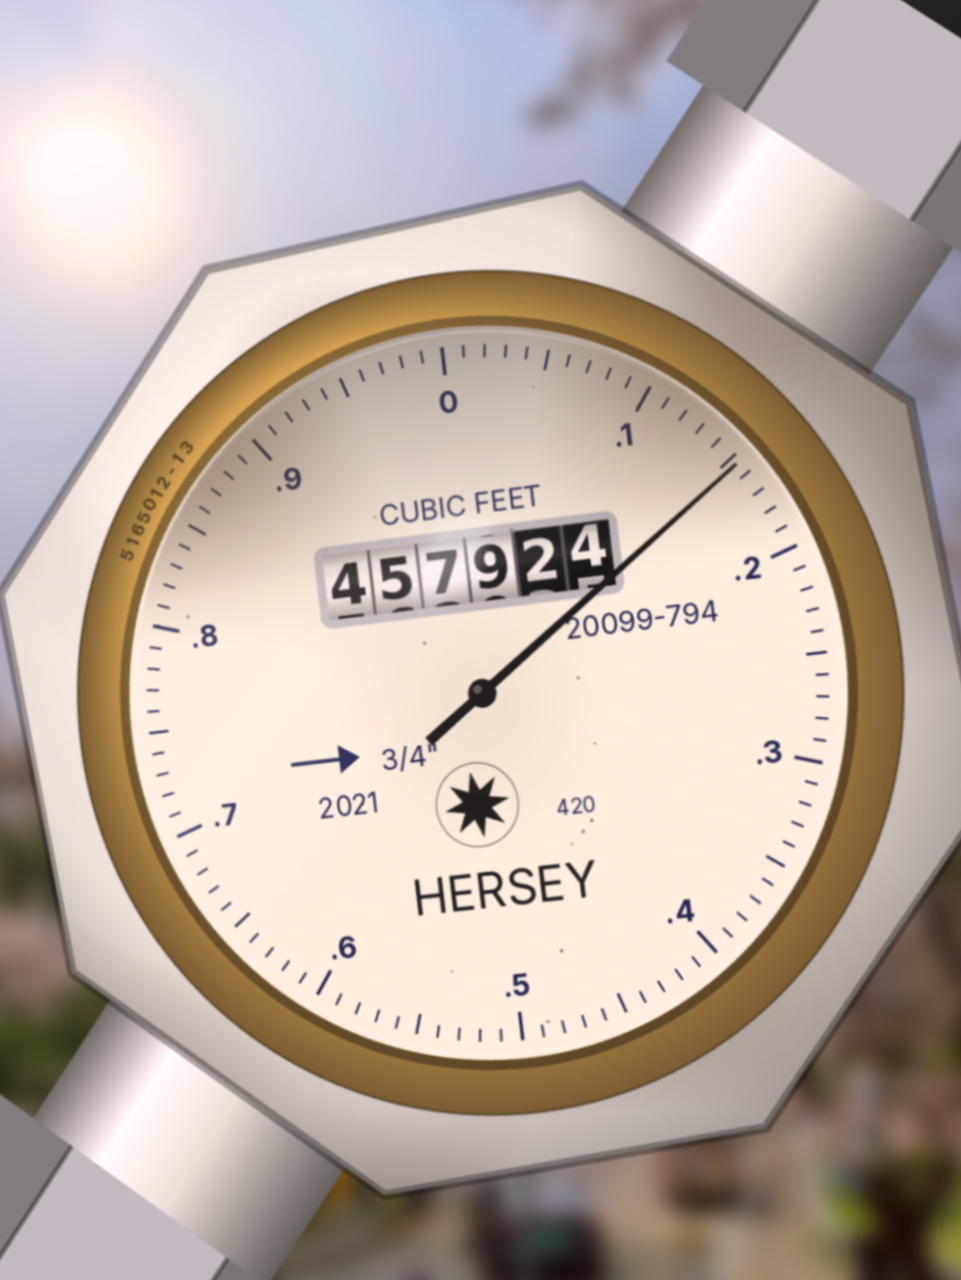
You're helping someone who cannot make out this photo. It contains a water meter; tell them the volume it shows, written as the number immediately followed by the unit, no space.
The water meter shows 457924.15ft³
